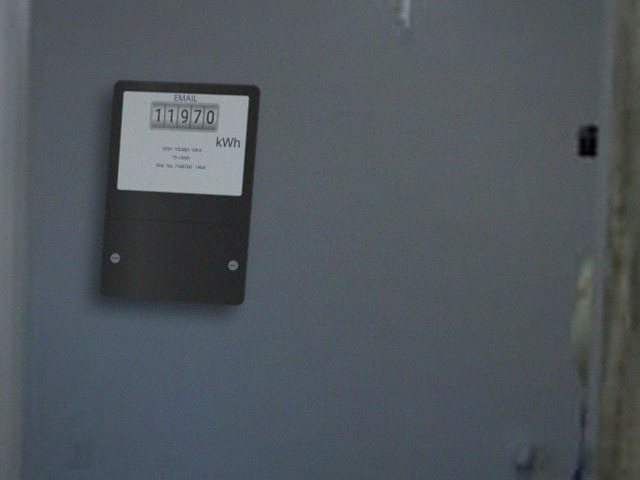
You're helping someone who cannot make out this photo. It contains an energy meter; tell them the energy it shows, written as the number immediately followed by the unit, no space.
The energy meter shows 11970kWh
